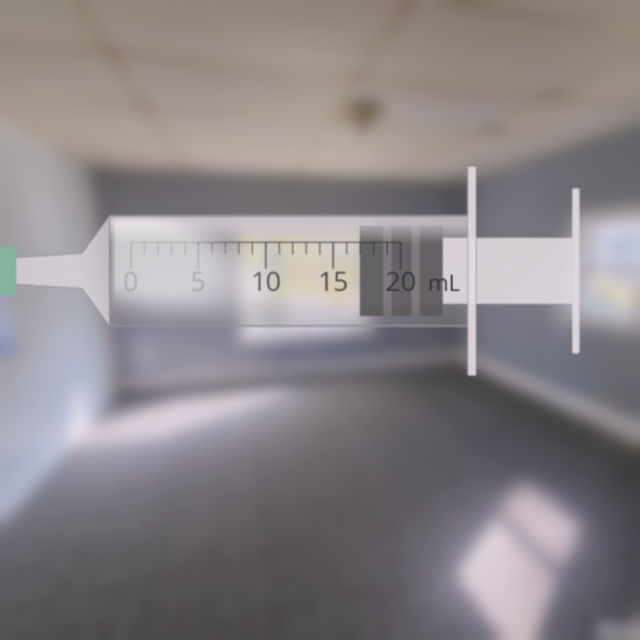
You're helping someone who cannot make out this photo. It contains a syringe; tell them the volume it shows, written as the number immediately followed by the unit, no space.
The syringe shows 17mL
